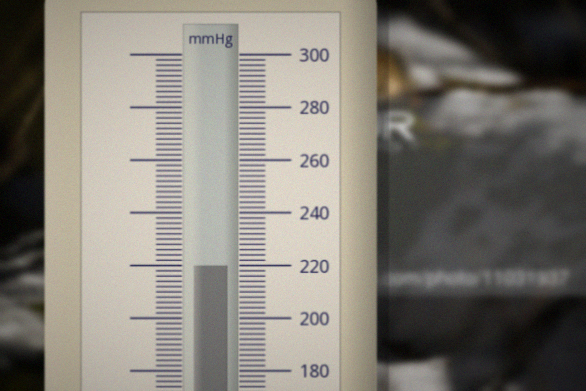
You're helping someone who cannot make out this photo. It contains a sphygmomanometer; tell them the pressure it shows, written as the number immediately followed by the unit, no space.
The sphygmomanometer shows 220mmHg
